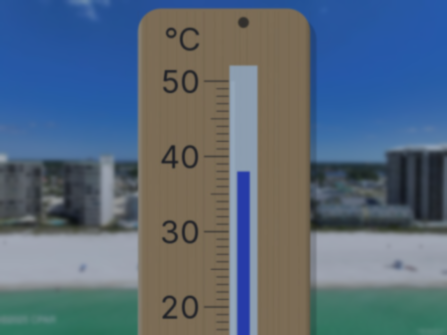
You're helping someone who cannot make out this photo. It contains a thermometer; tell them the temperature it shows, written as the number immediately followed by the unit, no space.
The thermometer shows 38°C
